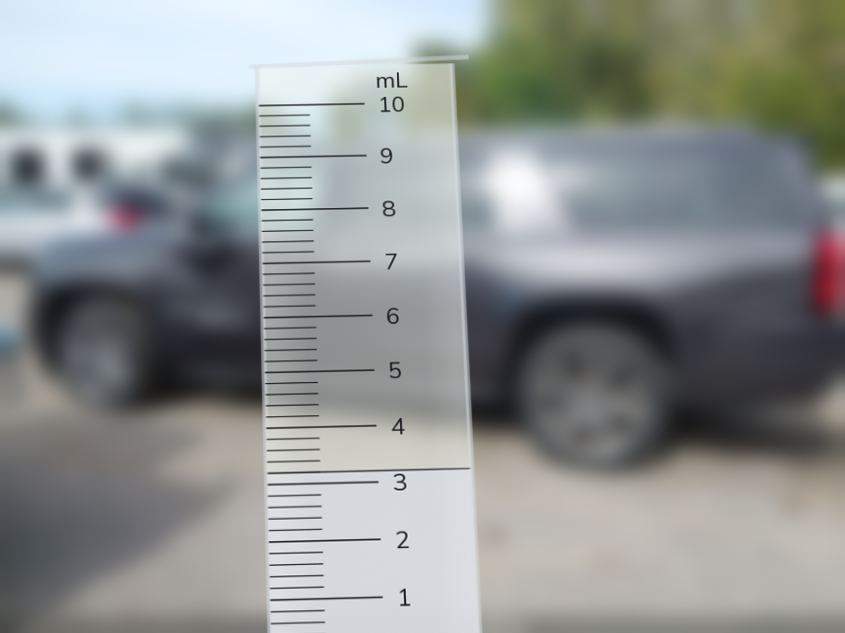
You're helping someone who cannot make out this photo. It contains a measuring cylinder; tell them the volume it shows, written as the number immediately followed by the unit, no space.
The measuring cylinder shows 3.2mL
